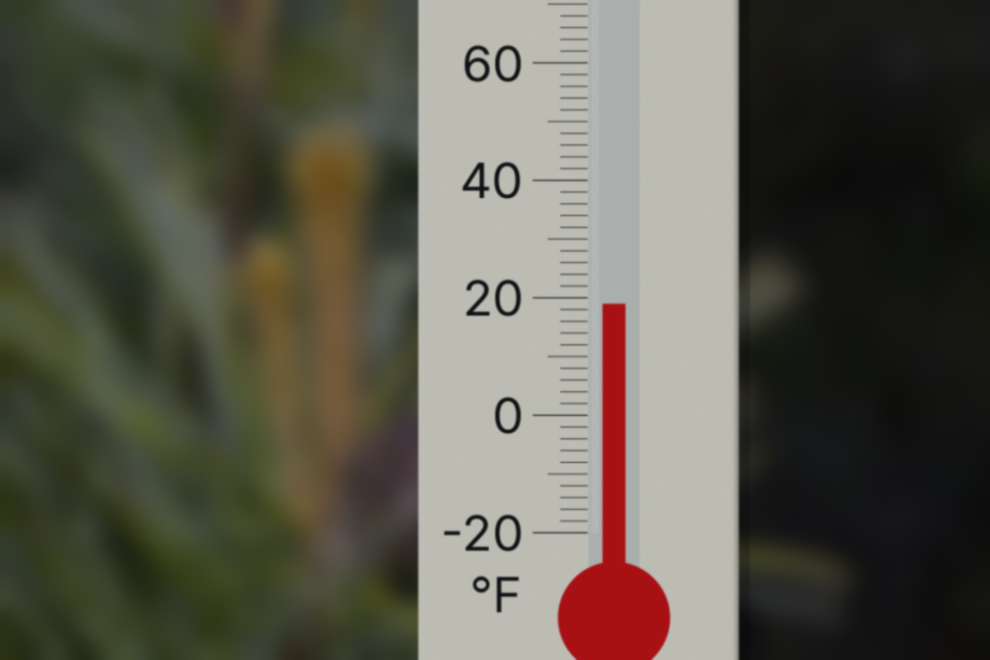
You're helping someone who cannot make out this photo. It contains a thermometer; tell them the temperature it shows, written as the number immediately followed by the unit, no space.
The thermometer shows 19°F
